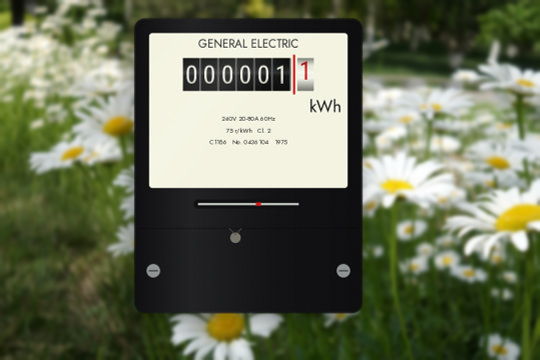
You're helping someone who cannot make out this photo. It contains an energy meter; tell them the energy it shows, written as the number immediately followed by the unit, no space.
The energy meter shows 1.1kWh
